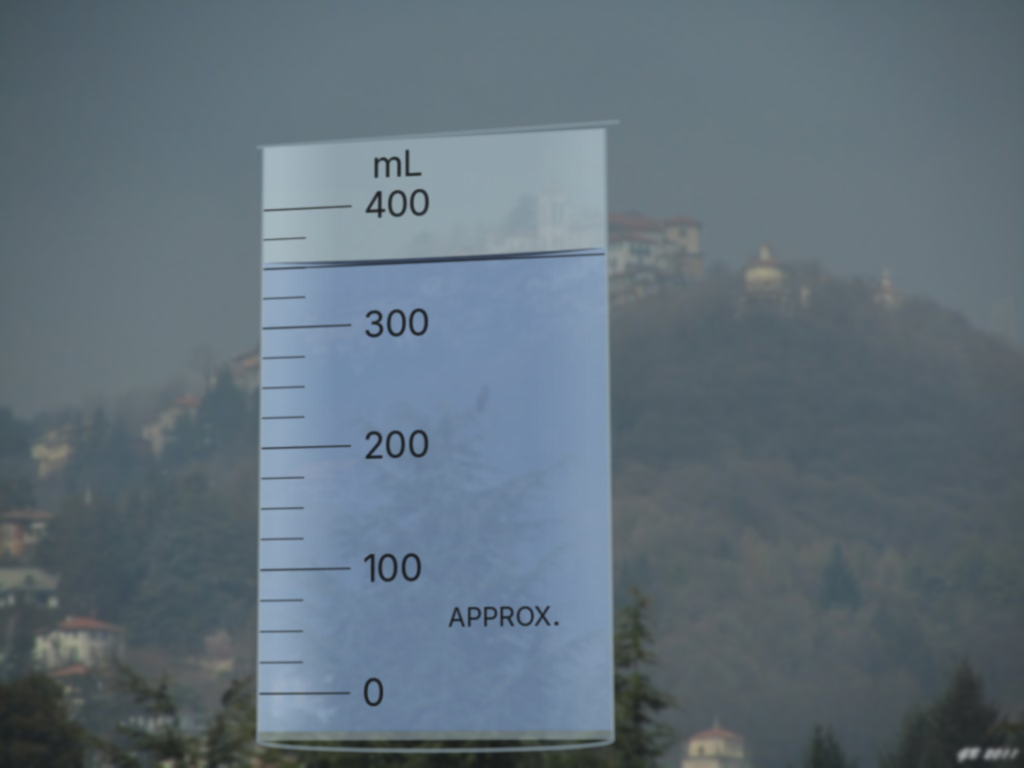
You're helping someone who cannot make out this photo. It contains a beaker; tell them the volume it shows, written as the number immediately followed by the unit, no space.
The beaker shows 350mL
